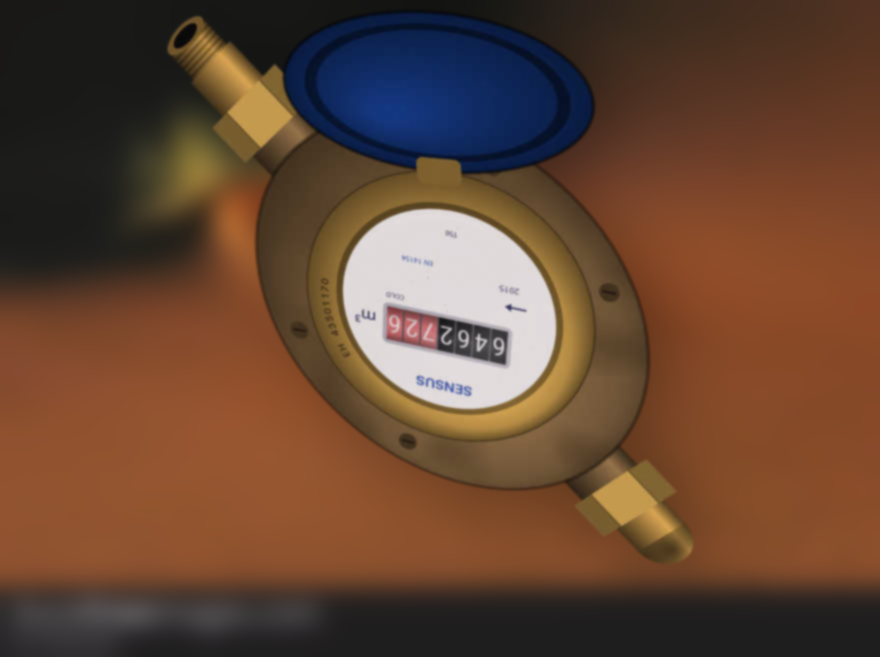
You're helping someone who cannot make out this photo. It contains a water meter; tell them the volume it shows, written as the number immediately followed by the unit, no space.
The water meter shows 6462.726m³
